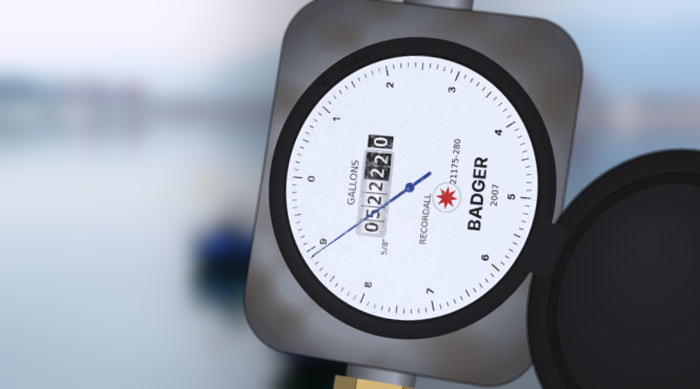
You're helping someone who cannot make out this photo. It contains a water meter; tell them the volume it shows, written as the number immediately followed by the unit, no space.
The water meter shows 522218.9gal
